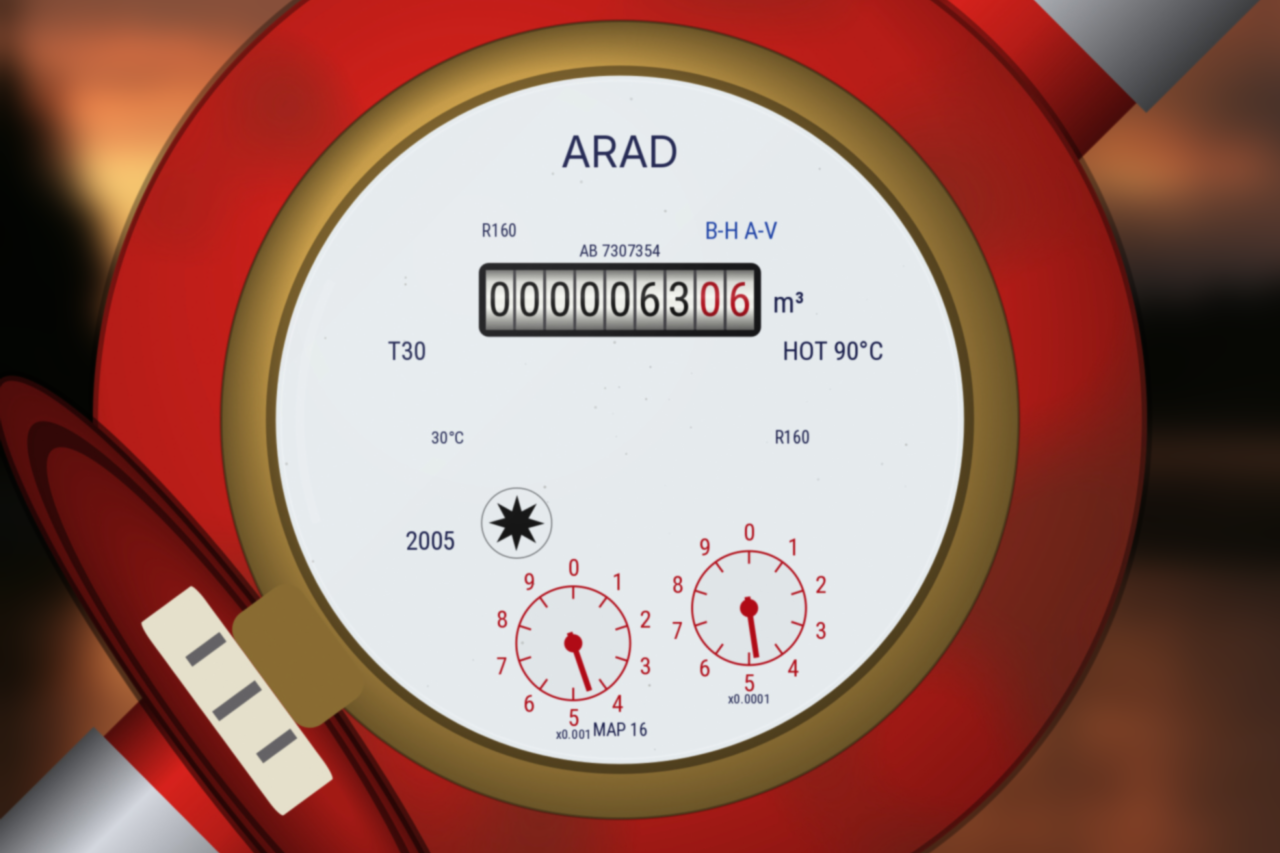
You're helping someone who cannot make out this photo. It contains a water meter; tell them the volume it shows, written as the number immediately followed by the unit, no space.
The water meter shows 63.0644m³
